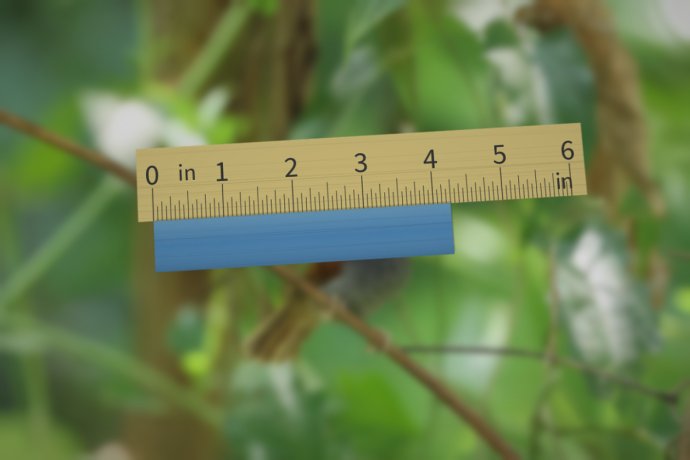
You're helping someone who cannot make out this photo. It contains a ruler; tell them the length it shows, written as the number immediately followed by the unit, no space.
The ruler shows 4.25in
